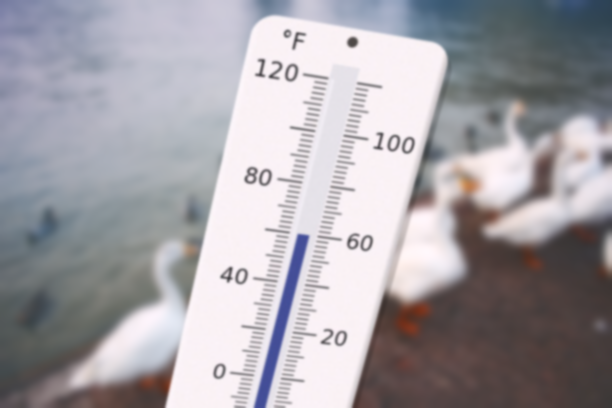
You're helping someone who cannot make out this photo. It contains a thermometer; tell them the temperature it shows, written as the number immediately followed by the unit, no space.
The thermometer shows 60°F
